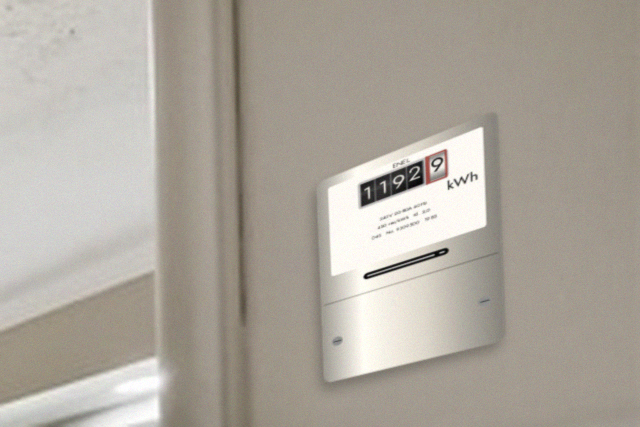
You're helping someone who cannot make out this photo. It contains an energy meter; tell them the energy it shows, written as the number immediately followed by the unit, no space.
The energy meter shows 1192.9kWh
